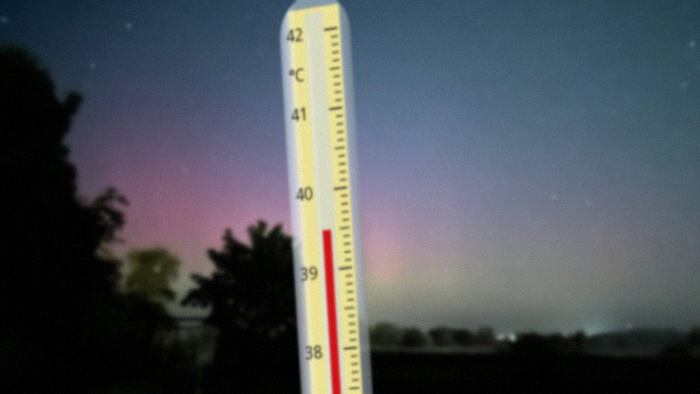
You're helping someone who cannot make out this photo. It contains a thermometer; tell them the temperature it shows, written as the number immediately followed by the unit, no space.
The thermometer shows 39.5°C
